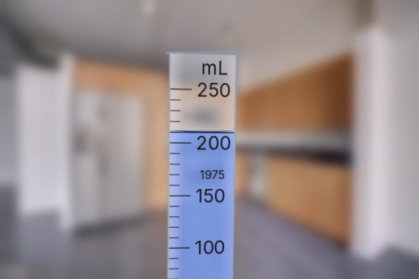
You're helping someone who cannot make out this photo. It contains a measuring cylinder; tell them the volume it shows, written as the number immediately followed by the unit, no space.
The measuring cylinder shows 210mL
